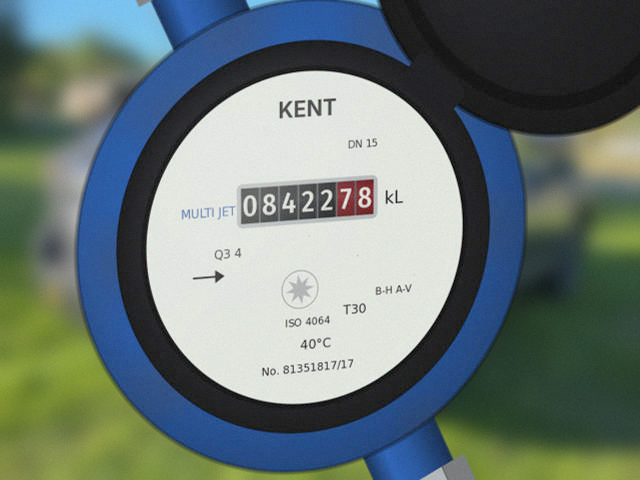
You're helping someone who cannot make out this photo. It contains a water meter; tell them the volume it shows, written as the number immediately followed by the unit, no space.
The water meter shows 8422.78kL
